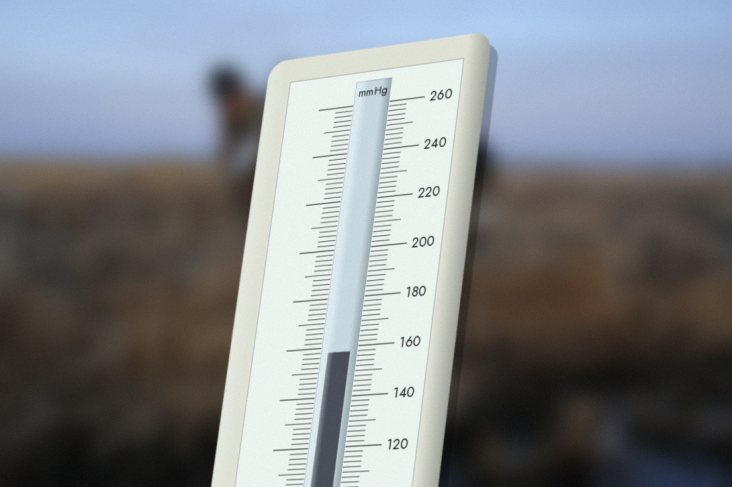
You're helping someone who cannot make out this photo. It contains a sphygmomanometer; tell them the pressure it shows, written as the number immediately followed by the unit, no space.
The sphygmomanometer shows 158mmHg
